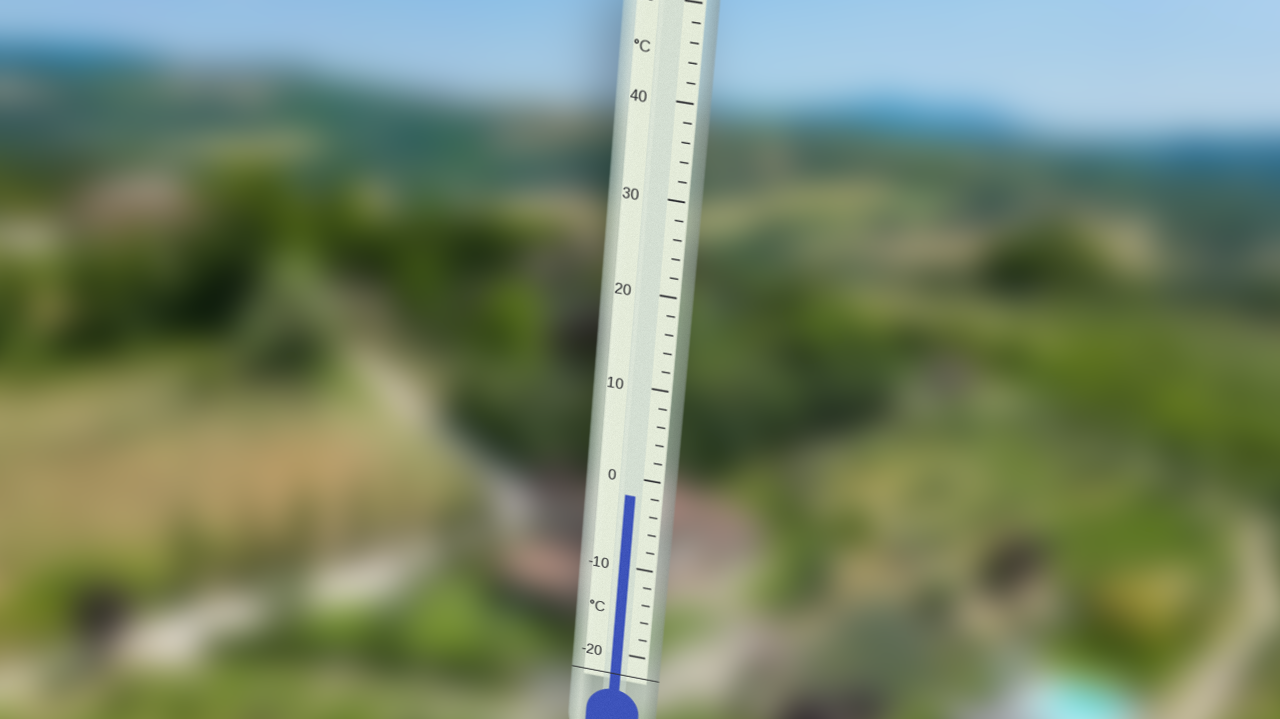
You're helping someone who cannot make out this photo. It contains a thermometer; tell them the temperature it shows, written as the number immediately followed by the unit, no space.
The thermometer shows -2°C
